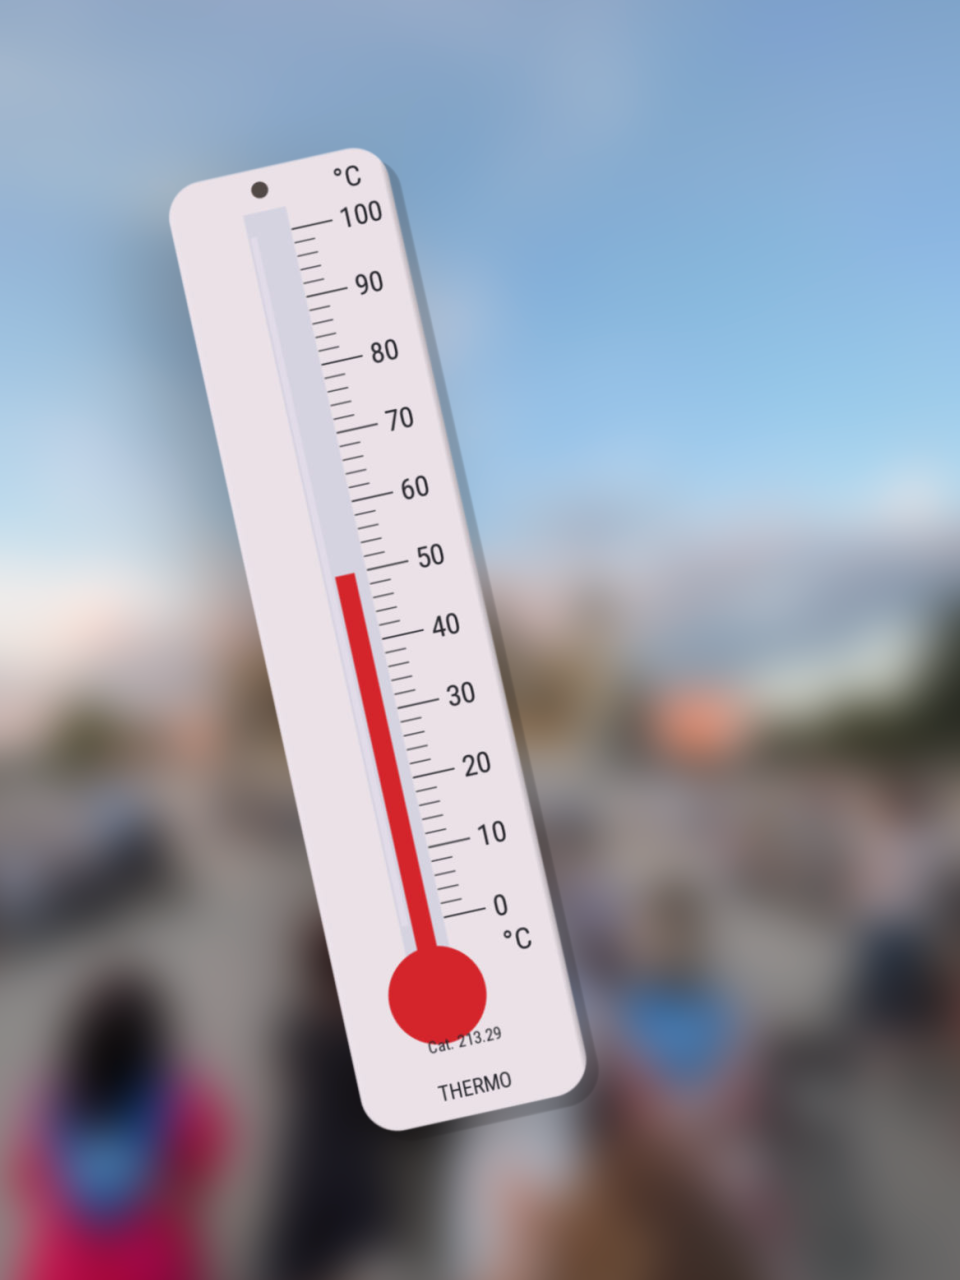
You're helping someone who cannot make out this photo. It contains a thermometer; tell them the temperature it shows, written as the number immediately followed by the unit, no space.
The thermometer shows 50°C
